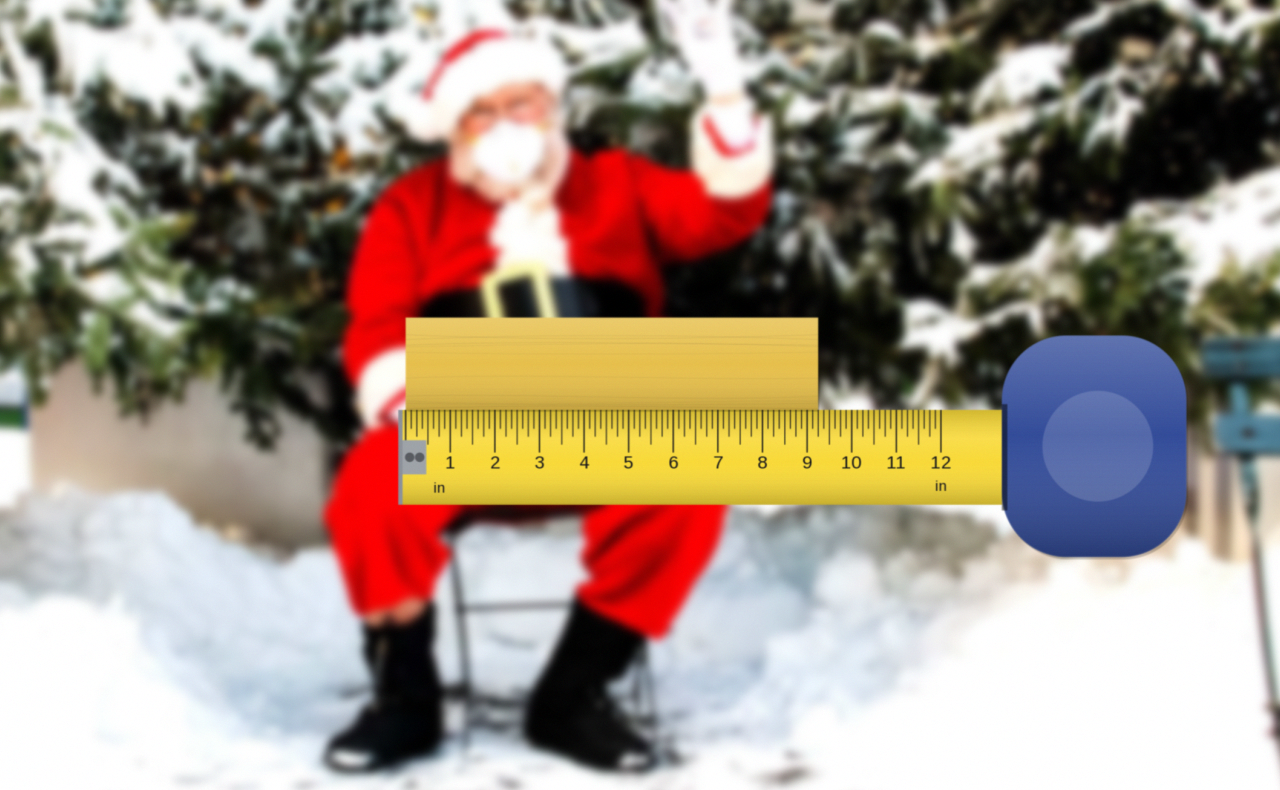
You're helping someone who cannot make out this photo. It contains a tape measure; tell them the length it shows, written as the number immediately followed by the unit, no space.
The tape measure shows 9.25in
